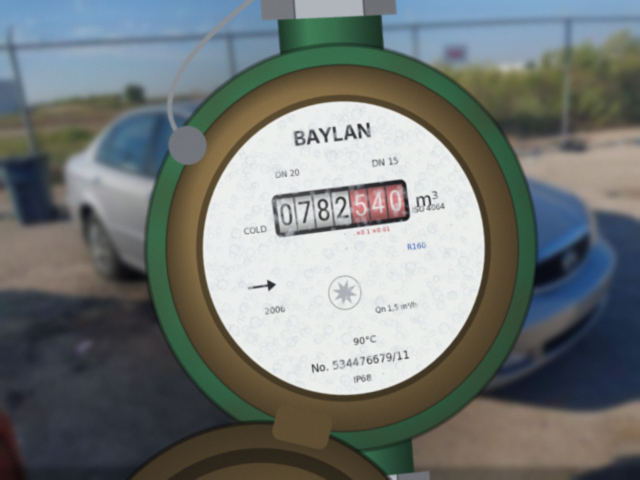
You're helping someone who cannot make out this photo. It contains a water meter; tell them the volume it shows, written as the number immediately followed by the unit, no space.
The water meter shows 782.540m³
